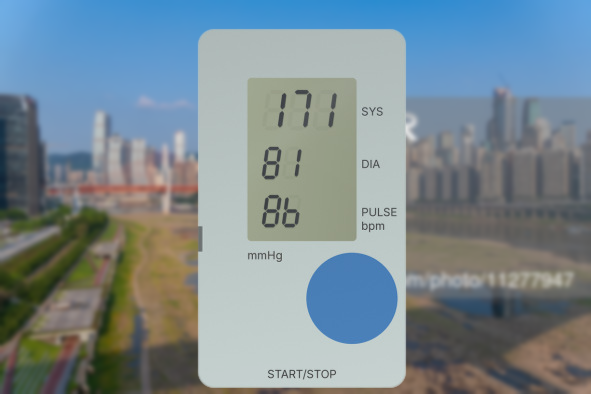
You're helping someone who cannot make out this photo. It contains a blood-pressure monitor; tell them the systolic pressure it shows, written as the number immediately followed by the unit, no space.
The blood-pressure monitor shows 171mmHg
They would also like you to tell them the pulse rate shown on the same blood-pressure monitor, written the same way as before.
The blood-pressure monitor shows 86bpm
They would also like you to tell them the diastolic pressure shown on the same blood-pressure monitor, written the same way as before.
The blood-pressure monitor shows 81mmHg
